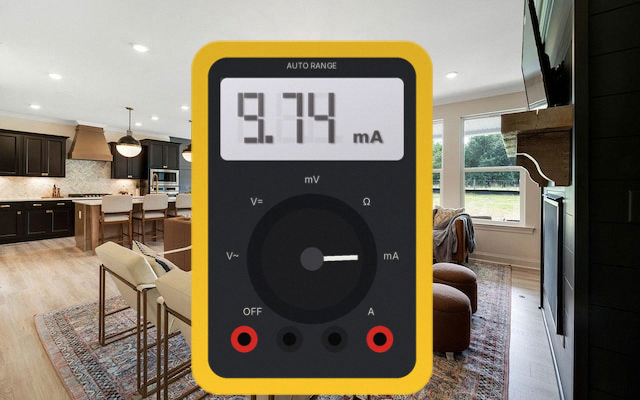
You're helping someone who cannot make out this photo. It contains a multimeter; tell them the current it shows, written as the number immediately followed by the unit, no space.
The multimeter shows 9.74mA
